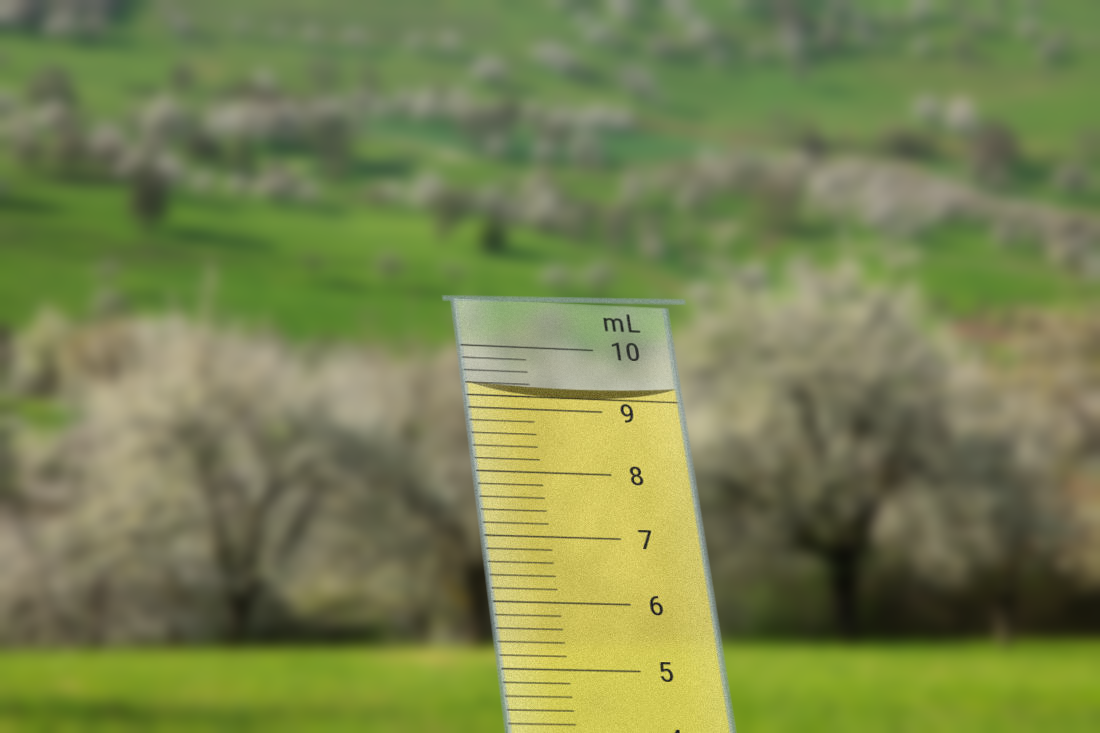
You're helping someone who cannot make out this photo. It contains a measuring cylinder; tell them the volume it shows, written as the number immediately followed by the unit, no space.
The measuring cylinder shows 9.2mL
